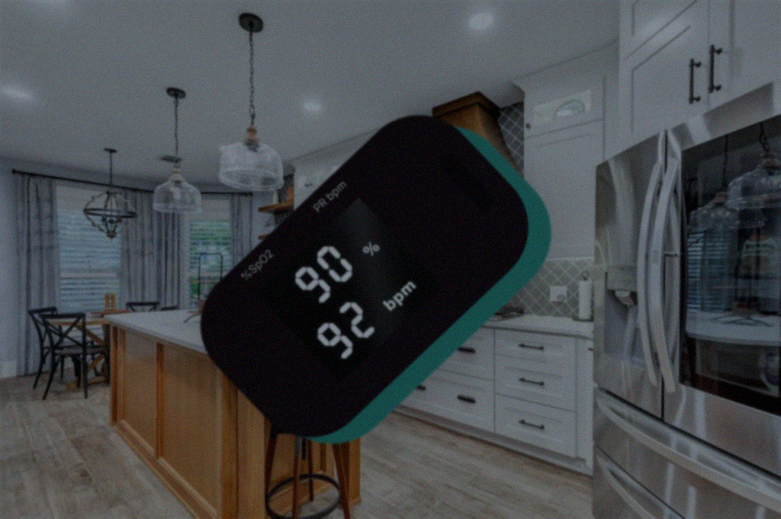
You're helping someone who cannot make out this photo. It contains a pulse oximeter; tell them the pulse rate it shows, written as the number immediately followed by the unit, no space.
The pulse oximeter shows 92bpm
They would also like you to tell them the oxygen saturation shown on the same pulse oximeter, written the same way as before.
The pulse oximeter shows 90%
